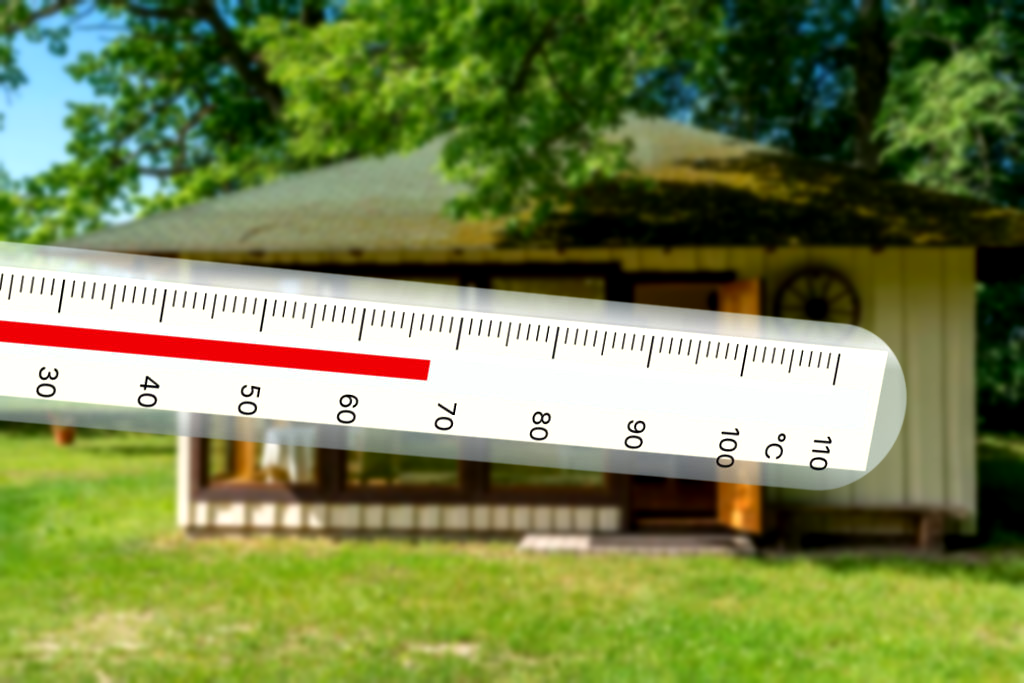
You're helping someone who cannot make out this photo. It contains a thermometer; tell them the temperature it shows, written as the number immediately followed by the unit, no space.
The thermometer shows 67.5°C
